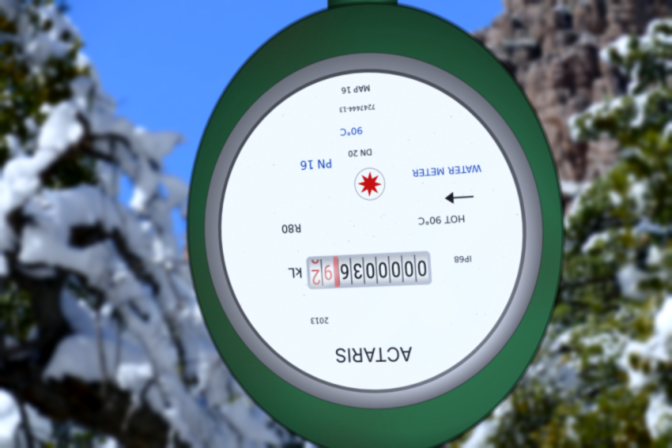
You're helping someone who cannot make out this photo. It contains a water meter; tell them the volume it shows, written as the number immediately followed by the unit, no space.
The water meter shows 36.92kL
